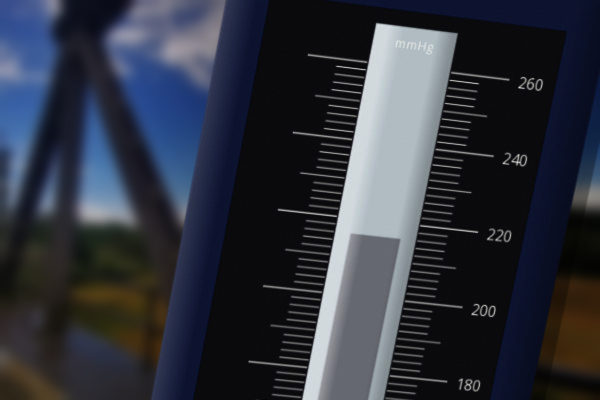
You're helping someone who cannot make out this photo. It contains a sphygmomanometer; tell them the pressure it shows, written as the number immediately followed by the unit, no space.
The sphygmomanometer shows 216mmHg
